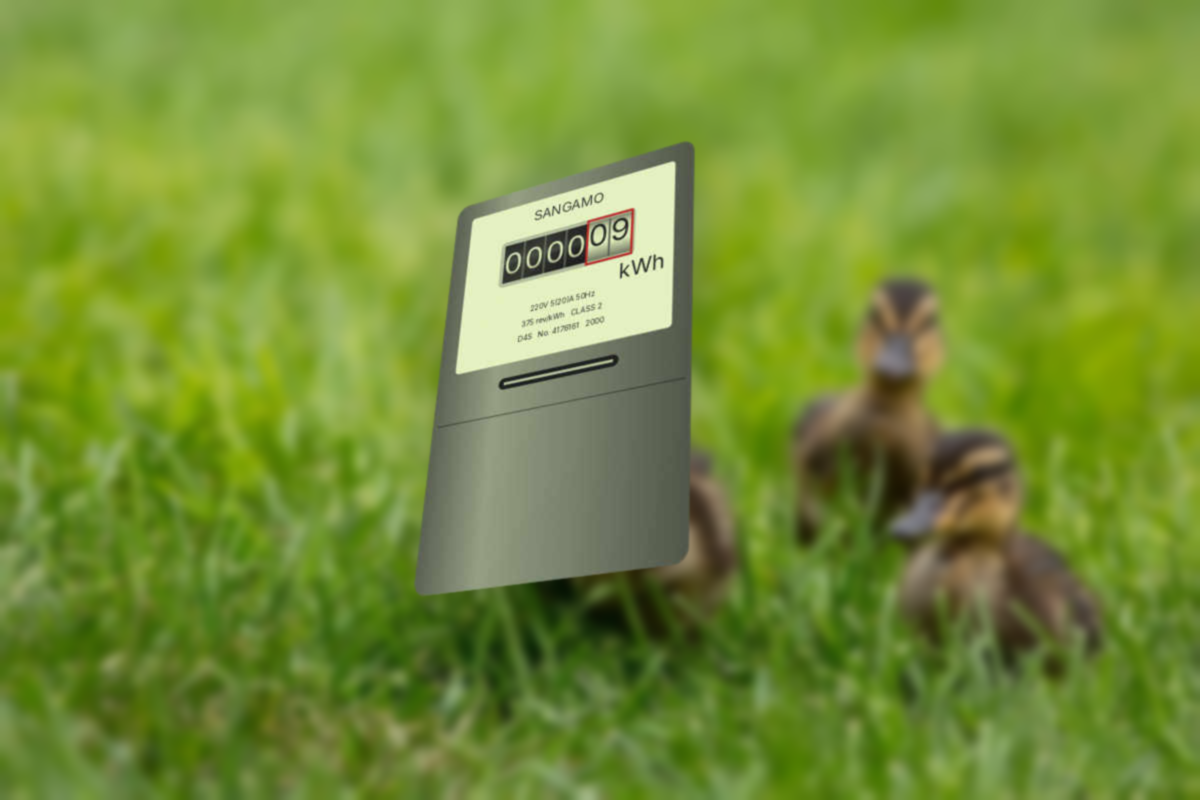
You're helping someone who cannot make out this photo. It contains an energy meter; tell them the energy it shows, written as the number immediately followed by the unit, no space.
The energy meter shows 0.09kWh
